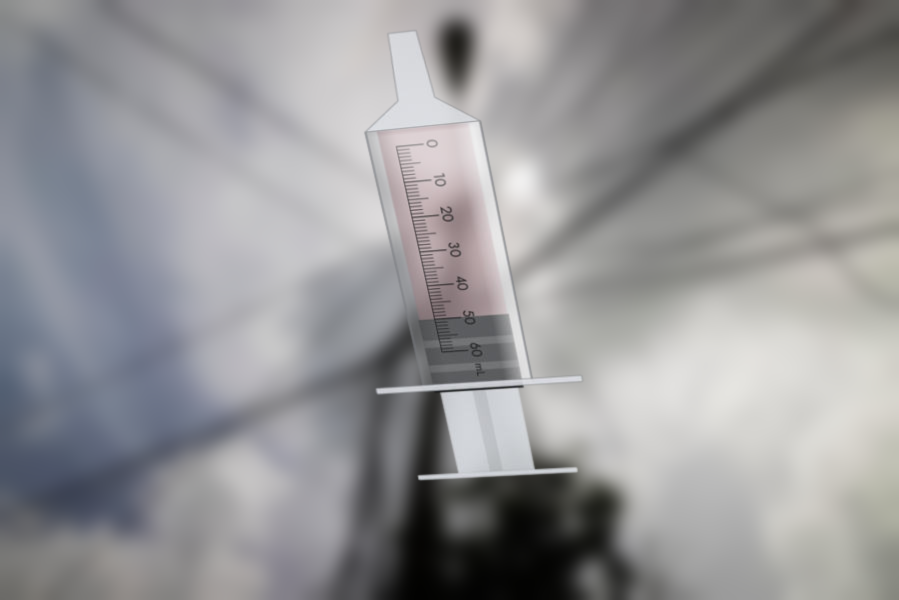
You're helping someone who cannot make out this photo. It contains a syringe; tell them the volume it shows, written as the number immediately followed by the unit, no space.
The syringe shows 50mL
